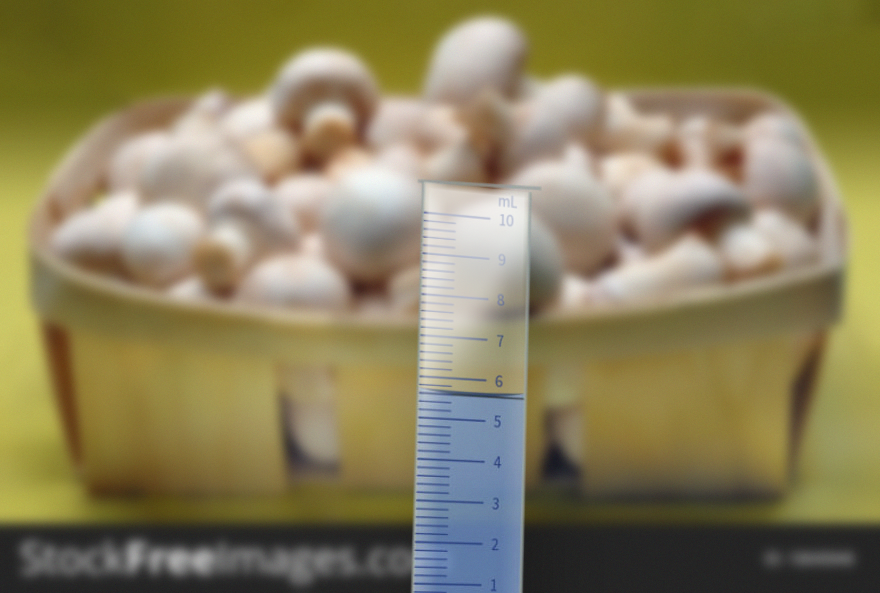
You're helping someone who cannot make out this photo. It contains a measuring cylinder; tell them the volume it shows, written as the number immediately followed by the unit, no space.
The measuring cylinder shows 5.6mL
